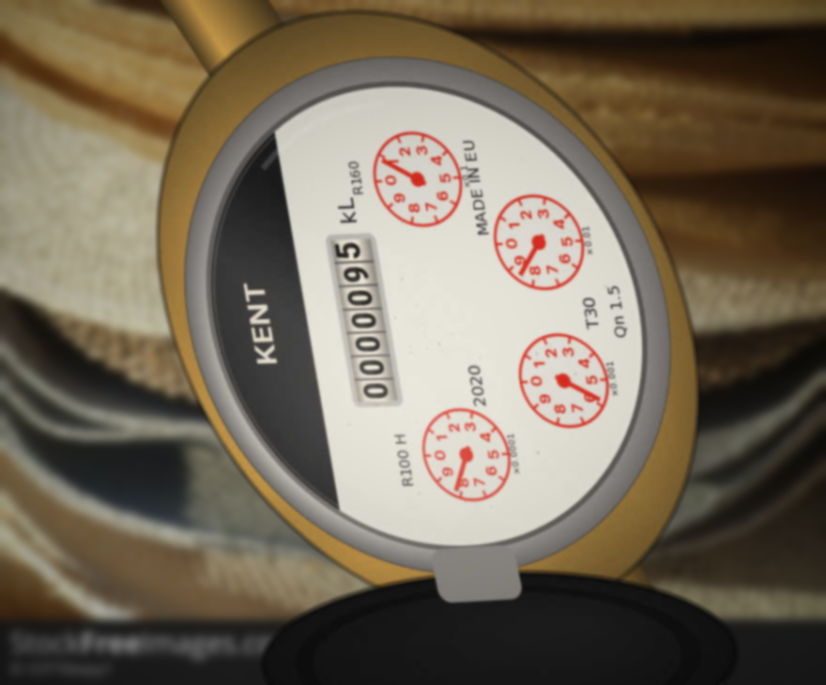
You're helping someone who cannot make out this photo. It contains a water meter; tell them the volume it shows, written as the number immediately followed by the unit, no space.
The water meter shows 95.0858kL
